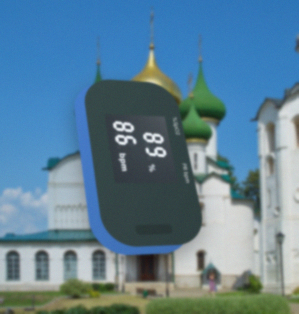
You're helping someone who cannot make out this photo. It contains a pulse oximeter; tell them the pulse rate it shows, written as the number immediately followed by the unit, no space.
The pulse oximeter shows 86bpm
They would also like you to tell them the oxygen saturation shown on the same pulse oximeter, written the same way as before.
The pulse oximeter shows 89%
